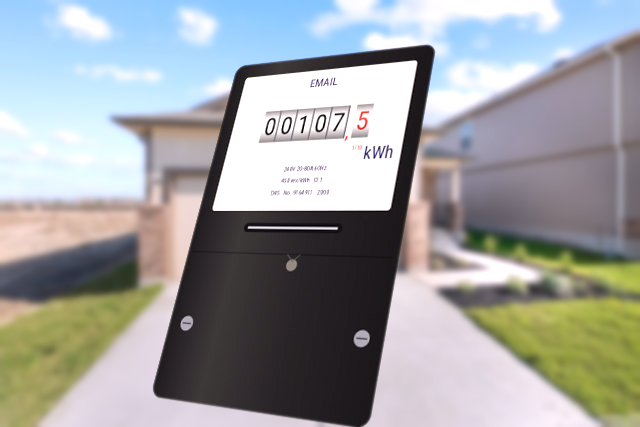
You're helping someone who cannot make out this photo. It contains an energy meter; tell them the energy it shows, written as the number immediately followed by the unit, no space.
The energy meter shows 107.5kWh
